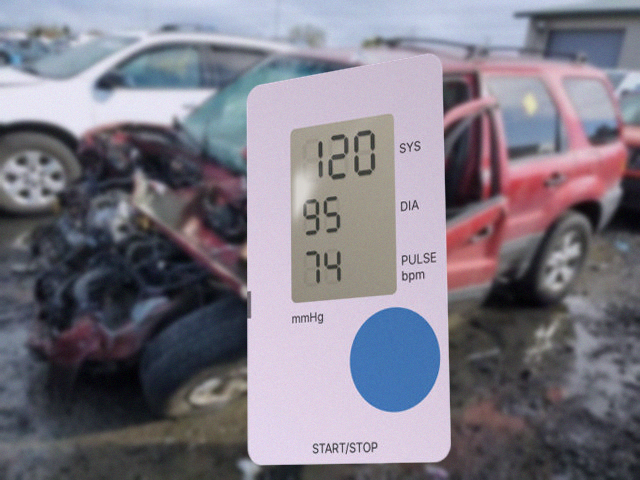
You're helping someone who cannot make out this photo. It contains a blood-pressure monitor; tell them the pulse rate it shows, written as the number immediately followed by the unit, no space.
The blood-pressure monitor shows 74bpm
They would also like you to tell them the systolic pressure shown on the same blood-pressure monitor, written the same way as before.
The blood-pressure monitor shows 120mmHg
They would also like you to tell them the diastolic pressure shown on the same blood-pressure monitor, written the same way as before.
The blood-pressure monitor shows 95mmHg
